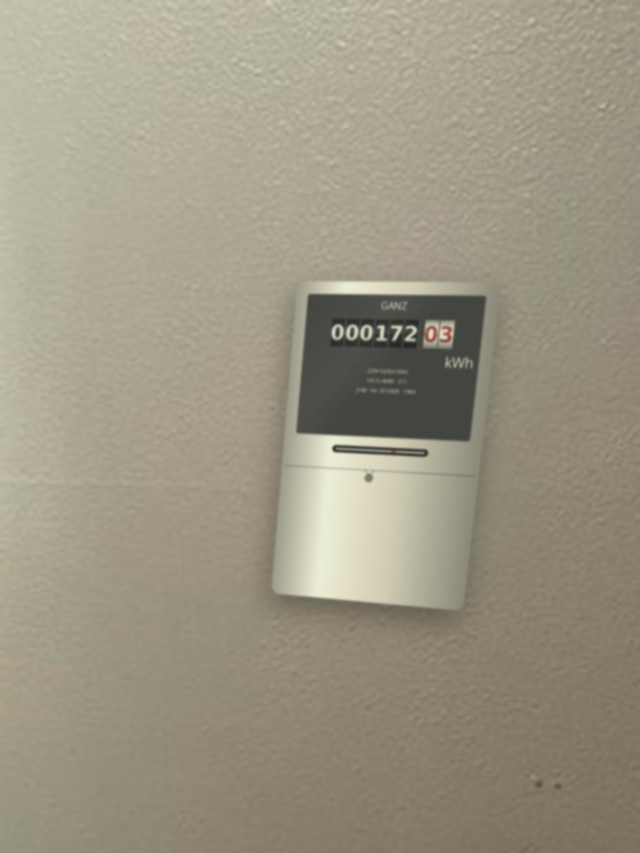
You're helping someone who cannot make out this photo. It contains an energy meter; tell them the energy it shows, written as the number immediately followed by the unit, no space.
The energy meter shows 172.03kWh
